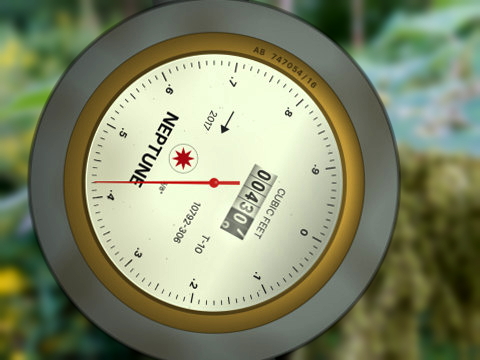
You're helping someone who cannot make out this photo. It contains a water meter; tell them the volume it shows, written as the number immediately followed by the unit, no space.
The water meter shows 4307.42ft³
